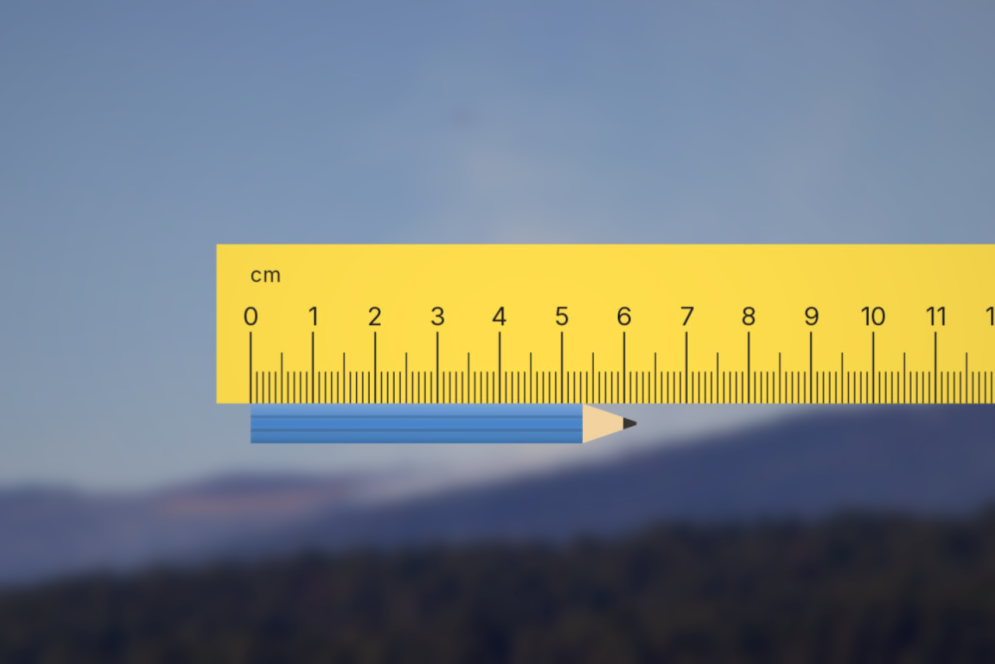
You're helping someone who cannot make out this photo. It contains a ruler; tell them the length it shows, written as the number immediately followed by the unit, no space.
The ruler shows 6.2cm
